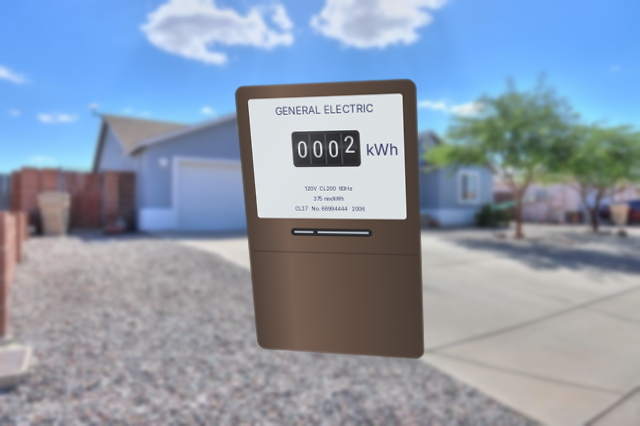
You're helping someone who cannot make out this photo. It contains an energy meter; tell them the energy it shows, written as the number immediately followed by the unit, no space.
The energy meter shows 2kWh
